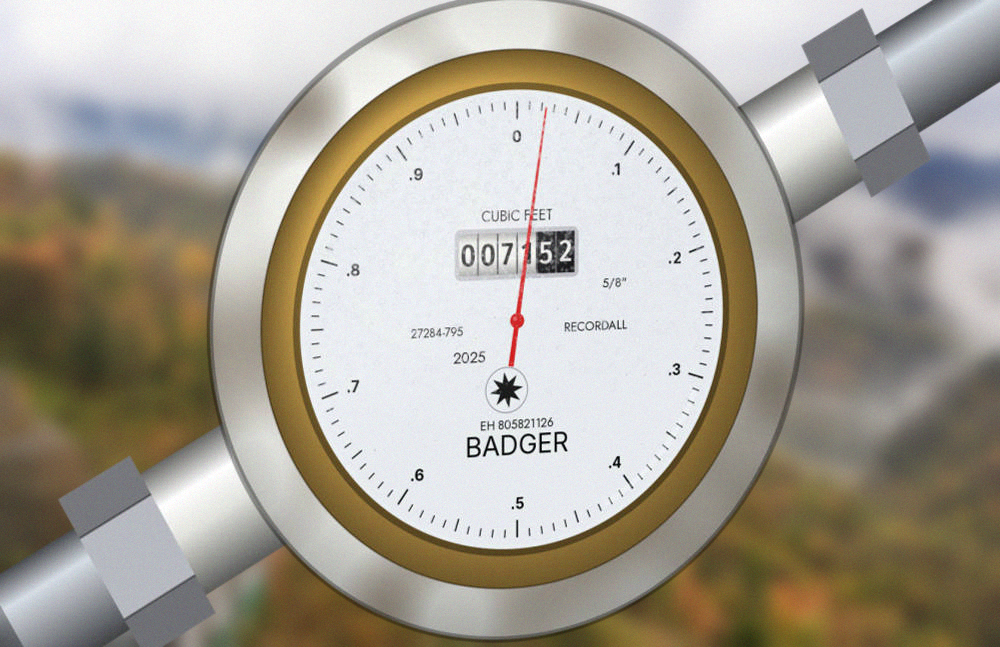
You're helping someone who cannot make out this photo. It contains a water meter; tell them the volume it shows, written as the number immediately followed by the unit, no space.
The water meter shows 7152.02ft³
